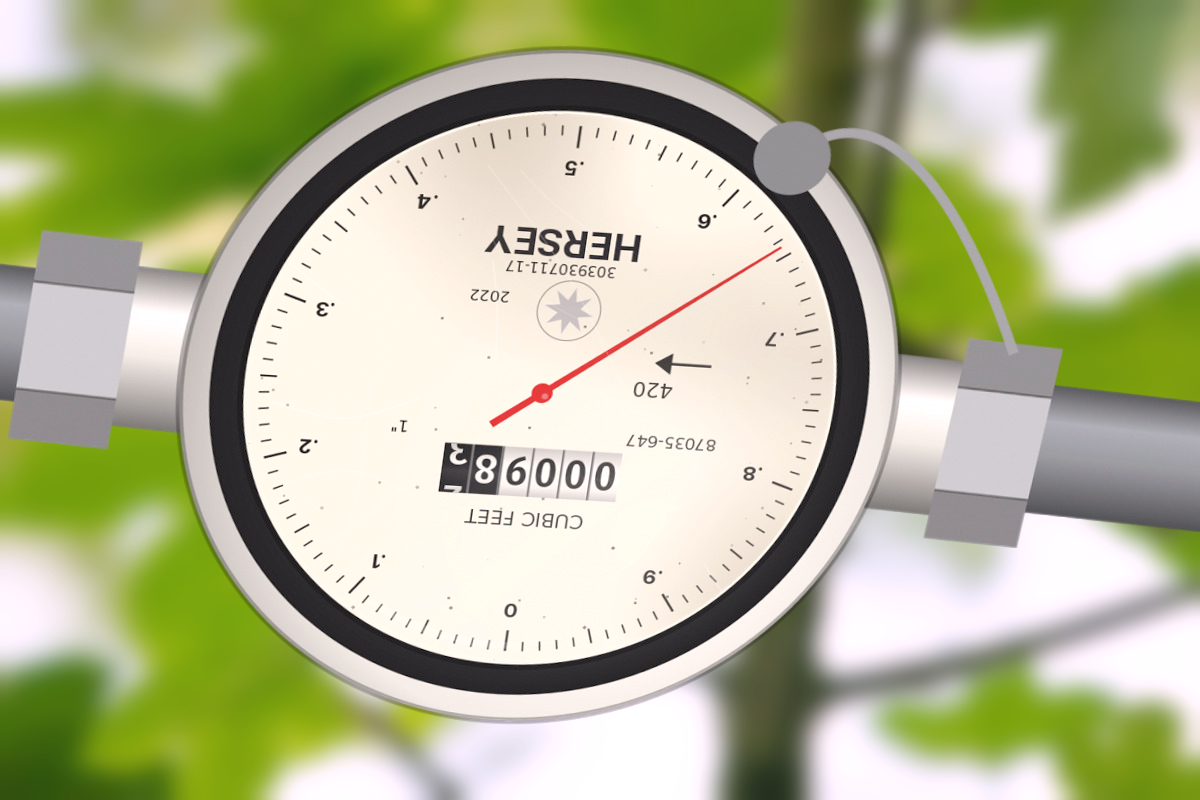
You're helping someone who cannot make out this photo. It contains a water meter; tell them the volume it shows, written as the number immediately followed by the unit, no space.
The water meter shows 982.64ft³
